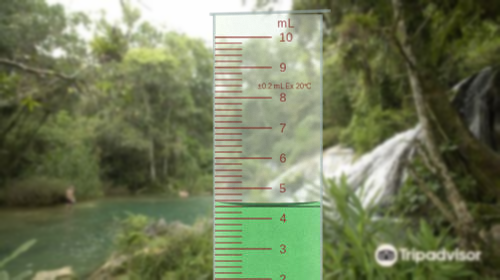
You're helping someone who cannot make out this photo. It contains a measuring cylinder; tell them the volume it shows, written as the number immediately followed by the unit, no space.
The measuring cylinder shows 4.4mL
